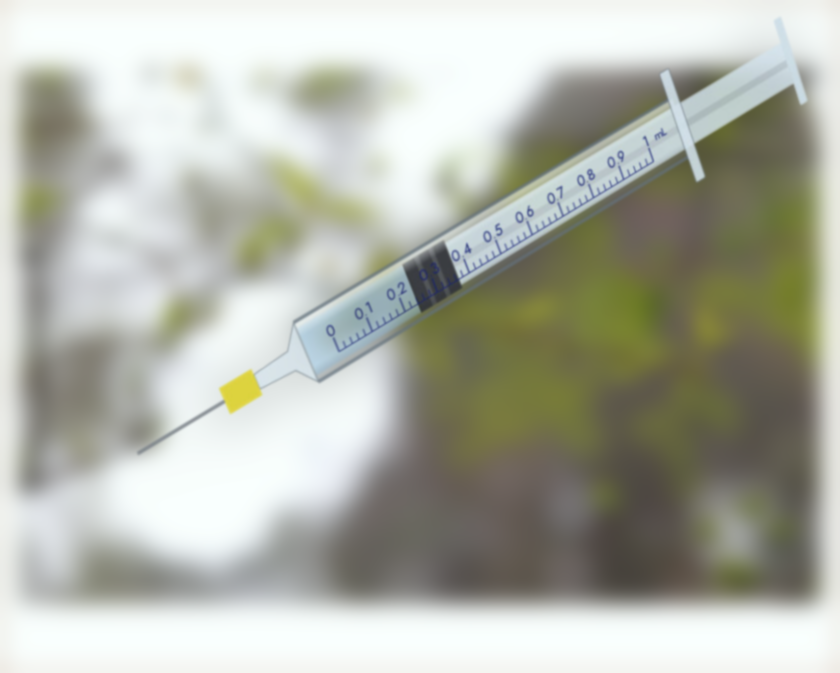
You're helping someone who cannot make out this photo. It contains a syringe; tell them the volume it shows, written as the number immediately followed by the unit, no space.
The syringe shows 0.24mL
